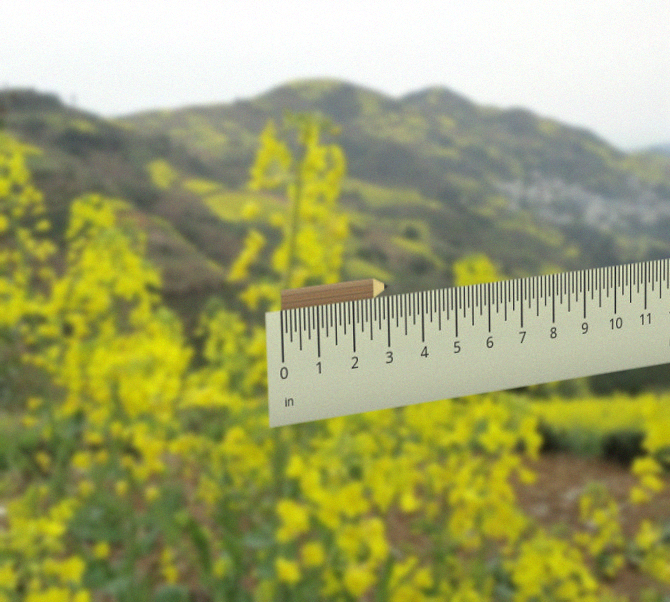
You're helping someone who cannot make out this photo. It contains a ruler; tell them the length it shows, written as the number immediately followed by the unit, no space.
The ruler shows 3in
